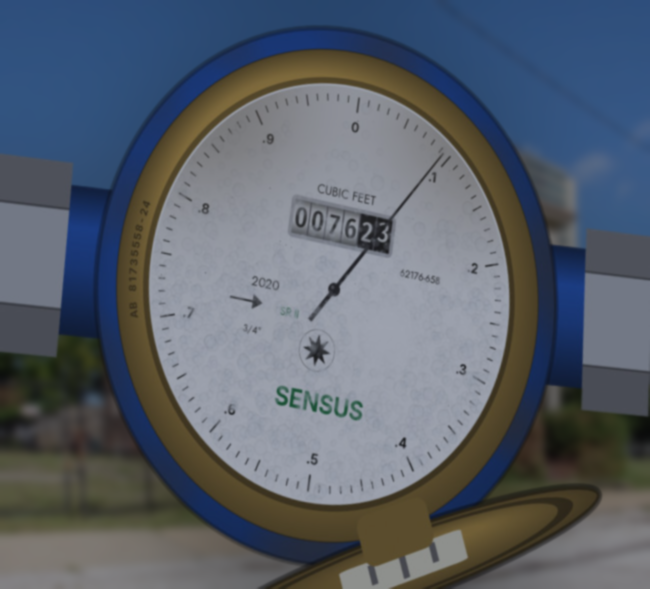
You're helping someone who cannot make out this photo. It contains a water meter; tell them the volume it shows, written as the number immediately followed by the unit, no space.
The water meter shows 7623.09ft³
